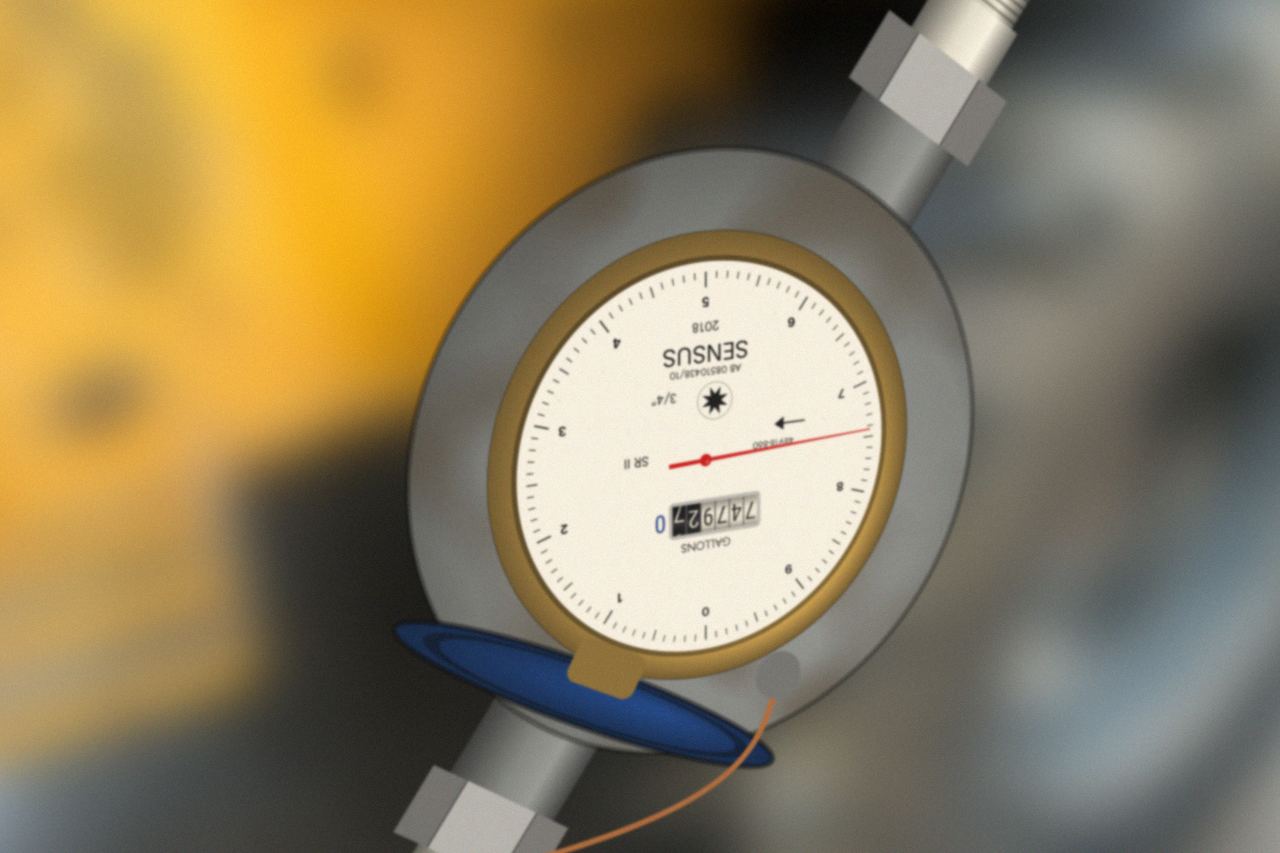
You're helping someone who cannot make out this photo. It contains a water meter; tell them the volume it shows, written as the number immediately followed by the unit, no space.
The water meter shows 7479267.4gal
